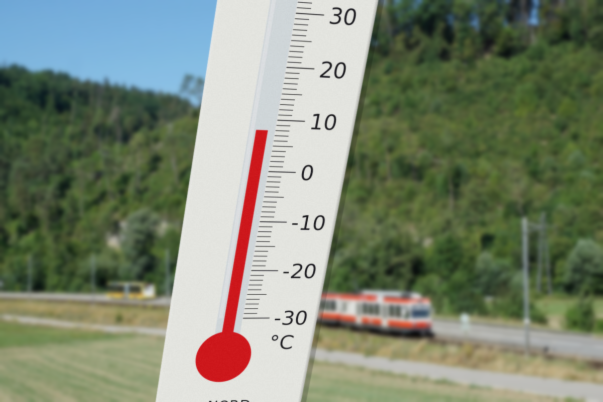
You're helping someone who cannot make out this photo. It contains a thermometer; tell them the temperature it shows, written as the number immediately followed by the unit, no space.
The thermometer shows 8°C
